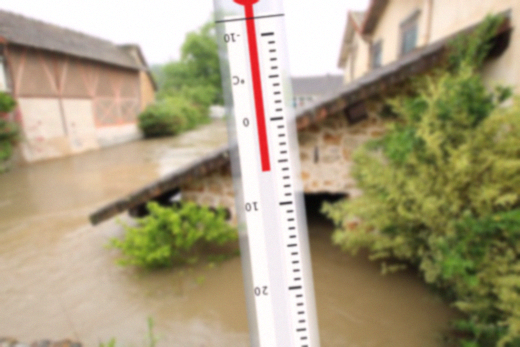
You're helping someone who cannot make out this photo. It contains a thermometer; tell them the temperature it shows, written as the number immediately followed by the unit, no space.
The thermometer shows 6°C
